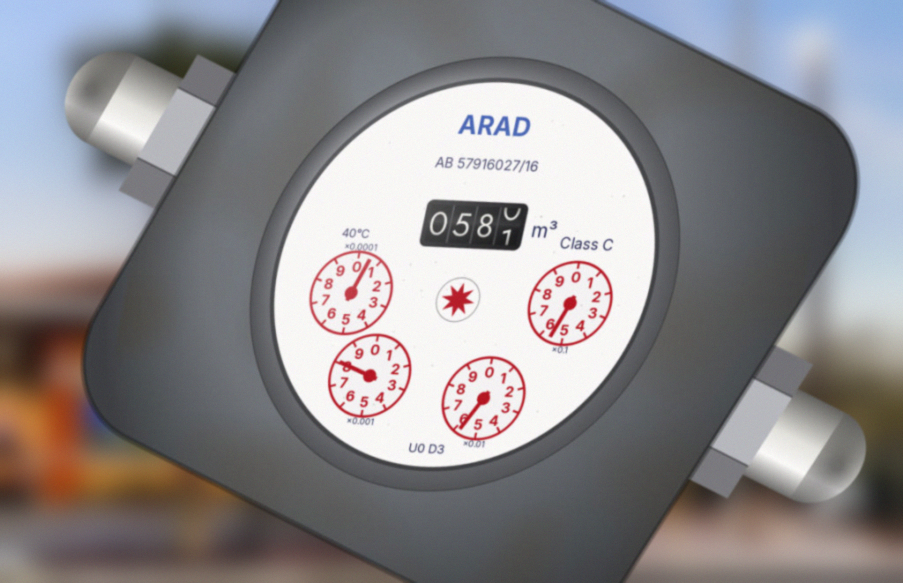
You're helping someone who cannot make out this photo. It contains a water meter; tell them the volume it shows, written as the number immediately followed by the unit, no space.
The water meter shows 580.5580m³
